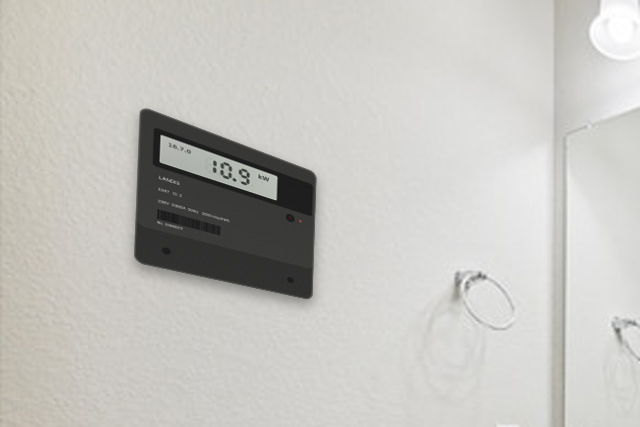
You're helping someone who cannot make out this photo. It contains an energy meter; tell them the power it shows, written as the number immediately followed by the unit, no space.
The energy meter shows 10.9kW
